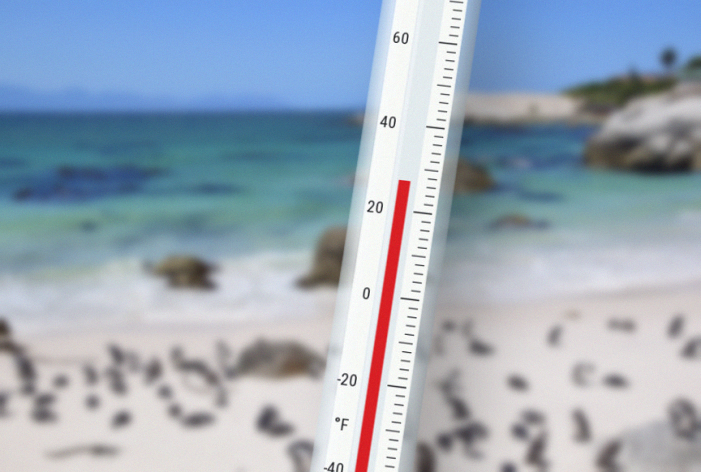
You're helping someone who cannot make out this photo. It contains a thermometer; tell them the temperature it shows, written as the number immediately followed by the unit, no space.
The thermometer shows 27°F
